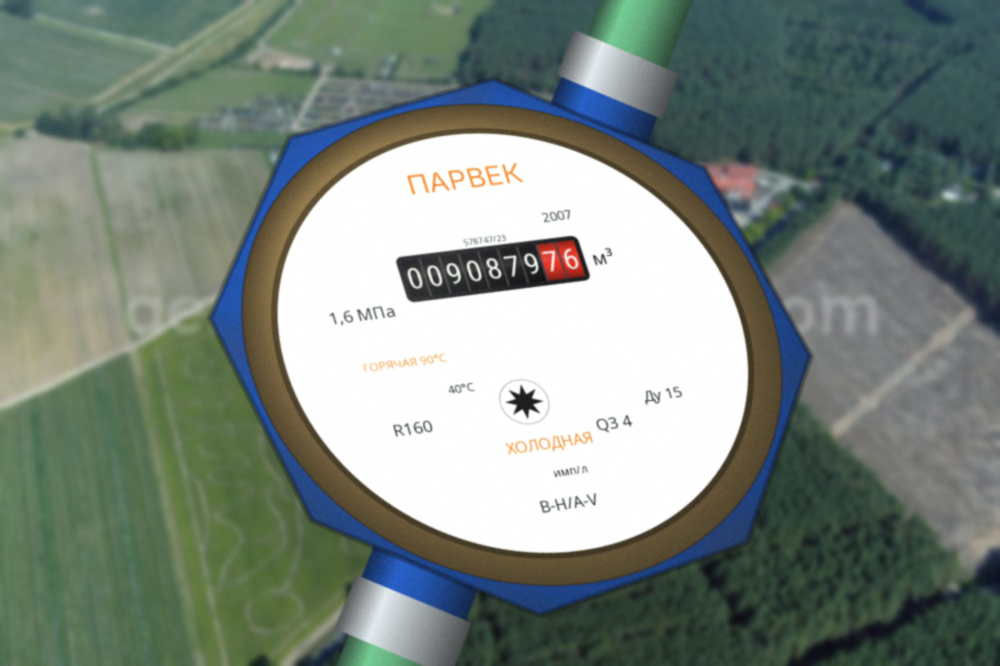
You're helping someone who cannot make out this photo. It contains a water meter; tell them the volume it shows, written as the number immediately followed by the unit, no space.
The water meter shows 90879.76m³
